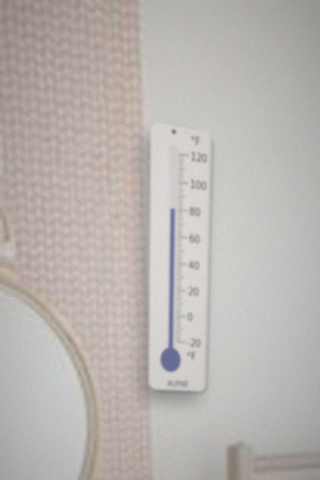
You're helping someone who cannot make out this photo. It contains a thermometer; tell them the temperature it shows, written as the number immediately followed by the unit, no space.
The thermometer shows 80°F
